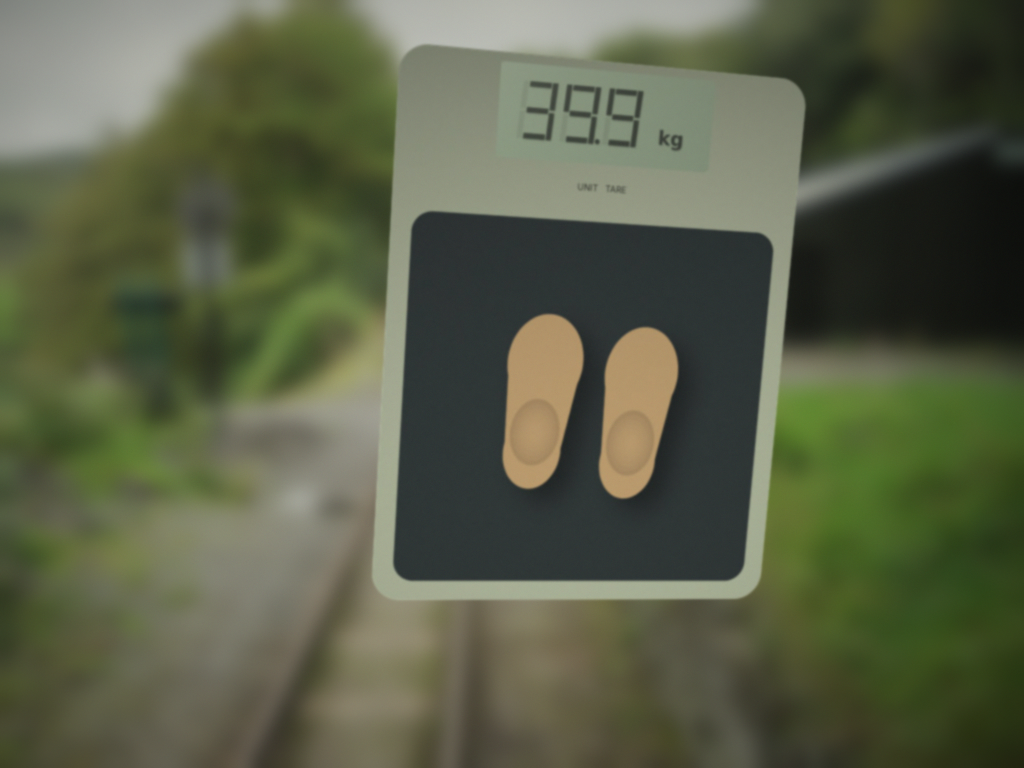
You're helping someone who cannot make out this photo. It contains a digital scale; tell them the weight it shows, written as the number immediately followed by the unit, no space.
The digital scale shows 39.9kg
